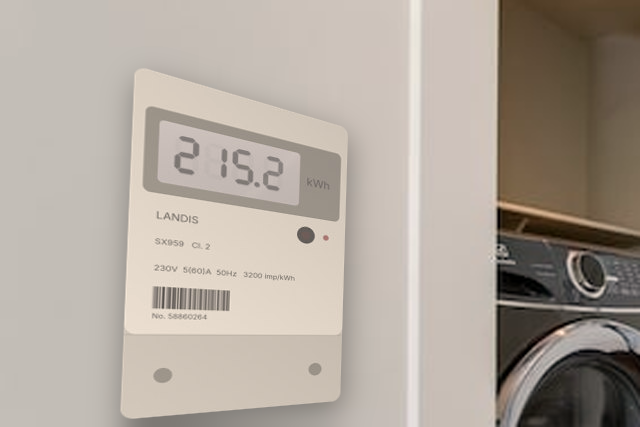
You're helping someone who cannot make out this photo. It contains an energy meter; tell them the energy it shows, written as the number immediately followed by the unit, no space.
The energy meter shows 215.2kWh
